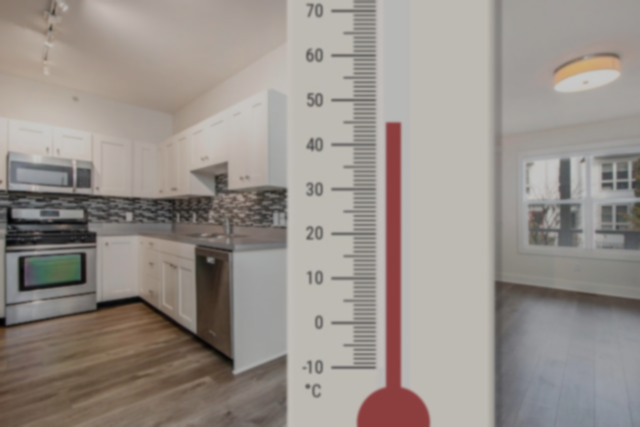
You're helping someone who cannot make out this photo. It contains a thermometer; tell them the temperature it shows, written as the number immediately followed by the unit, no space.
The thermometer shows 45°C
